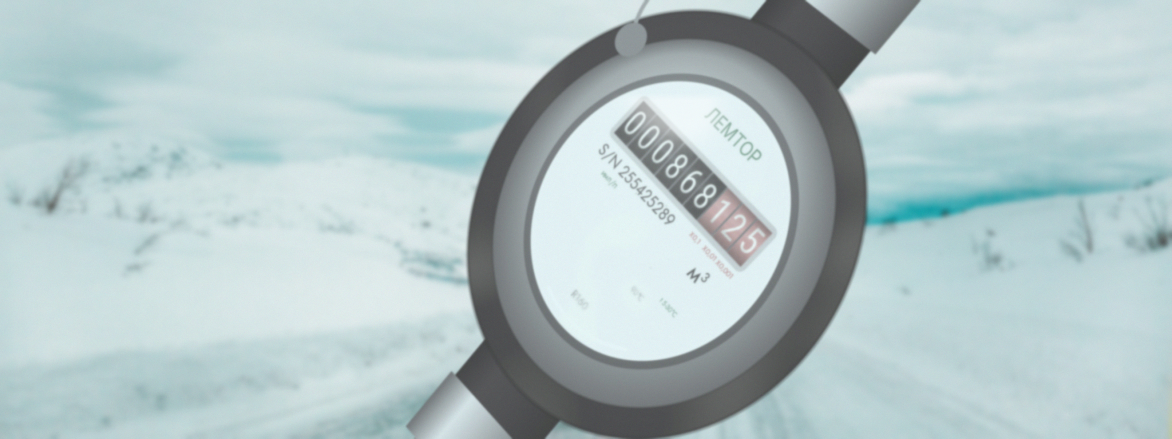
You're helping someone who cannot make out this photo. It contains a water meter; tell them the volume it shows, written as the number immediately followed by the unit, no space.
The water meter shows 868.125m³
